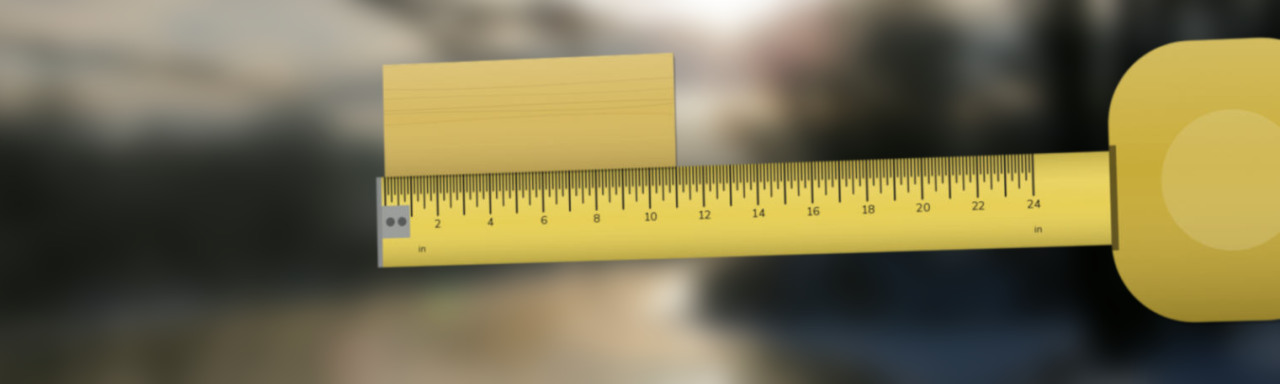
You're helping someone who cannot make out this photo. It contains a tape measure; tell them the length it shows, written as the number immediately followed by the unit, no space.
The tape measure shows 11in
